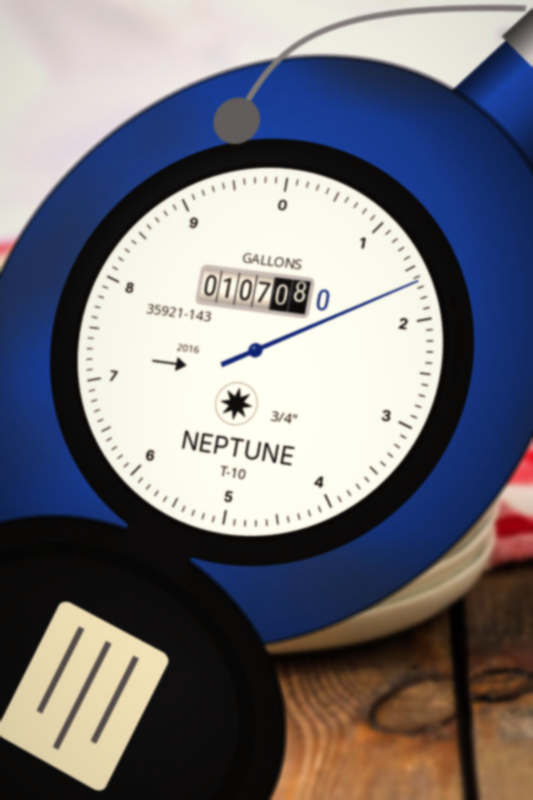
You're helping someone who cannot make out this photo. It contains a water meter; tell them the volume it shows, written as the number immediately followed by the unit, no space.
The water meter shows 107081.6gal
